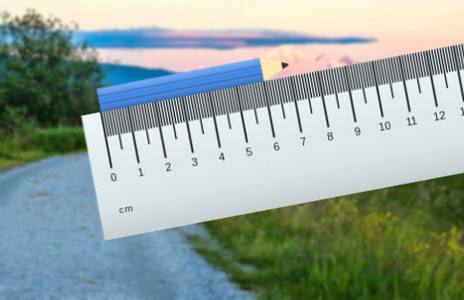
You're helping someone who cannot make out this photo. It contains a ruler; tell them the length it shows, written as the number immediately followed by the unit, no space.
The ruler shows 7cm
